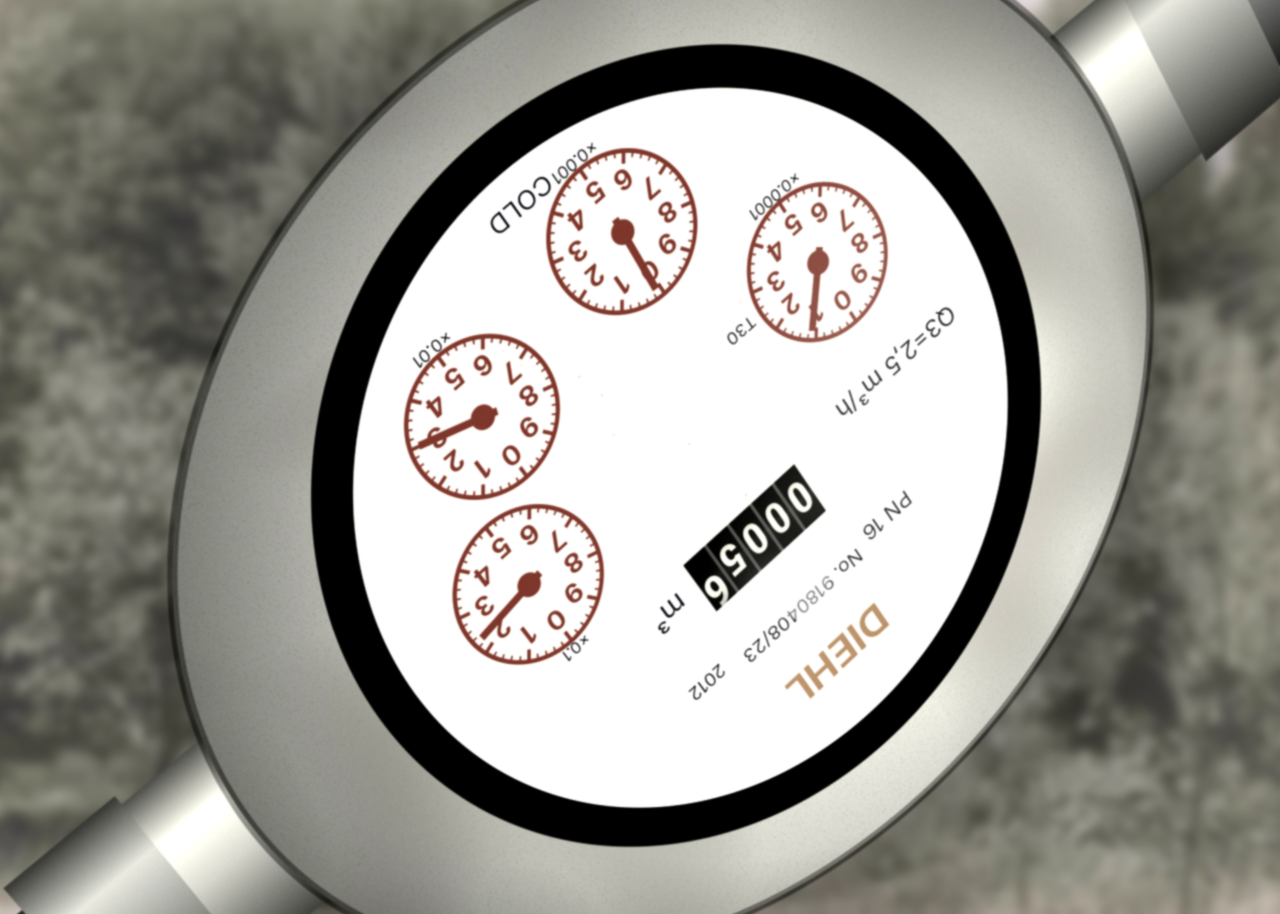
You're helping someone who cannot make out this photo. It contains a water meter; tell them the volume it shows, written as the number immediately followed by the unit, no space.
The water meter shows 56.2301m³
